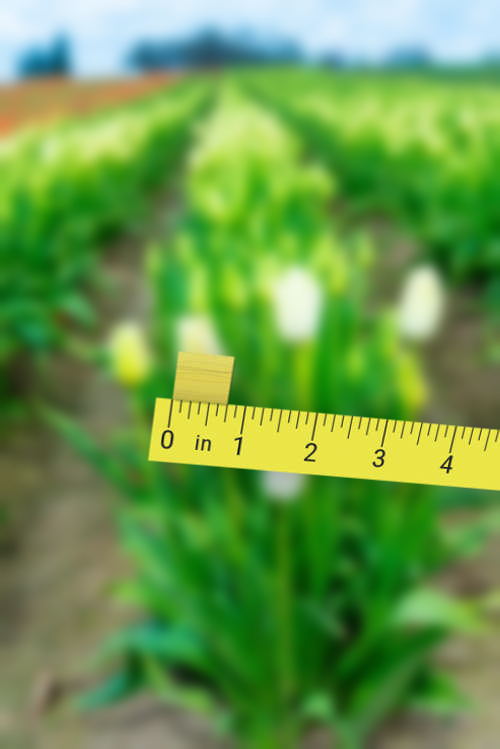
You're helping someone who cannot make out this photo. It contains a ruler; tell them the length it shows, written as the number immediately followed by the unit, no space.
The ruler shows 0.75in
